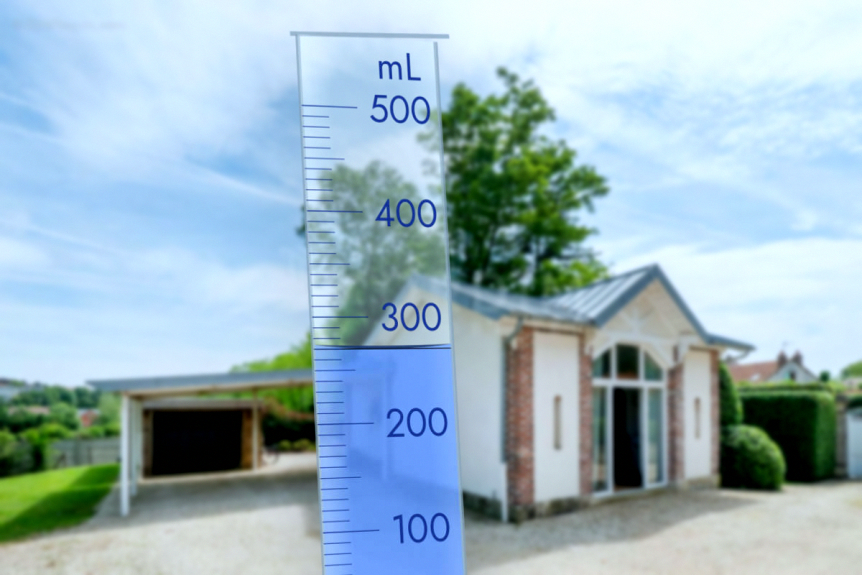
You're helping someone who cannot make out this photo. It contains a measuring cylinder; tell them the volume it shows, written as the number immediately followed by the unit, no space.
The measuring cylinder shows 270mL
